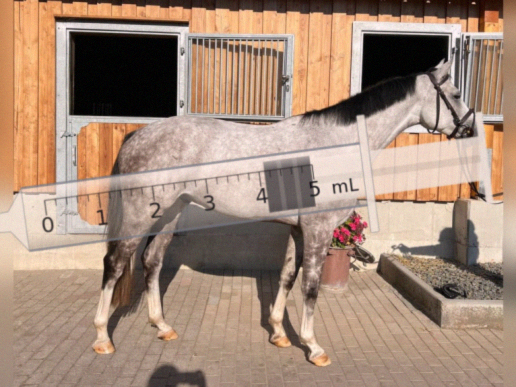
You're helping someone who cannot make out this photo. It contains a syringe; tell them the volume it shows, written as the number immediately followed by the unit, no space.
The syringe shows 4.1mL
